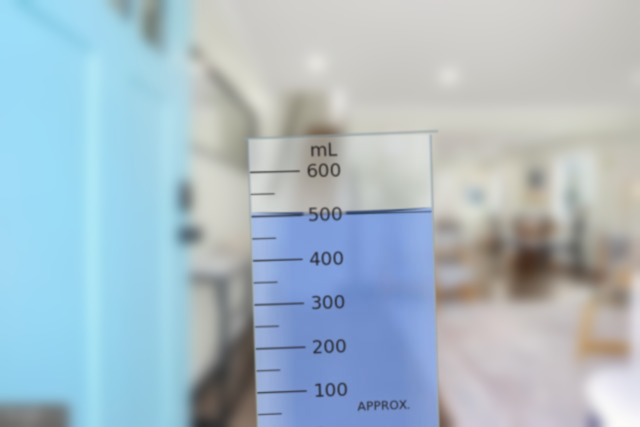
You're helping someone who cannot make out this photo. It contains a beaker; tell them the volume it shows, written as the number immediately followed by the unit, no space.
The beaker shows 500mL
